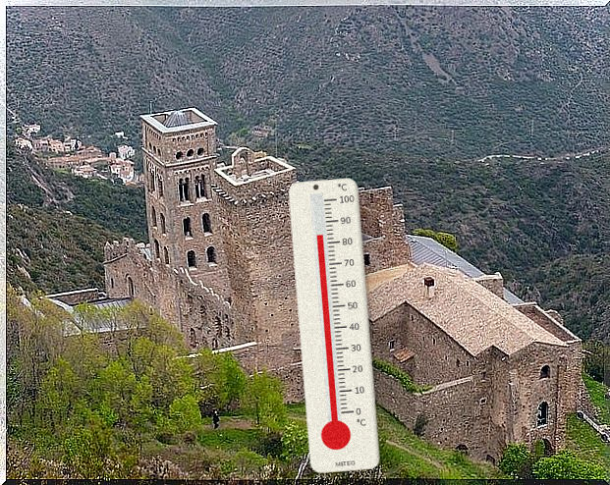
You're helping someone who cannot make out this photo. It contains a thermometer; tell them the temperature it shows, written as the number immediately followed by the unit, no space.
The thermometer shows 84°C
